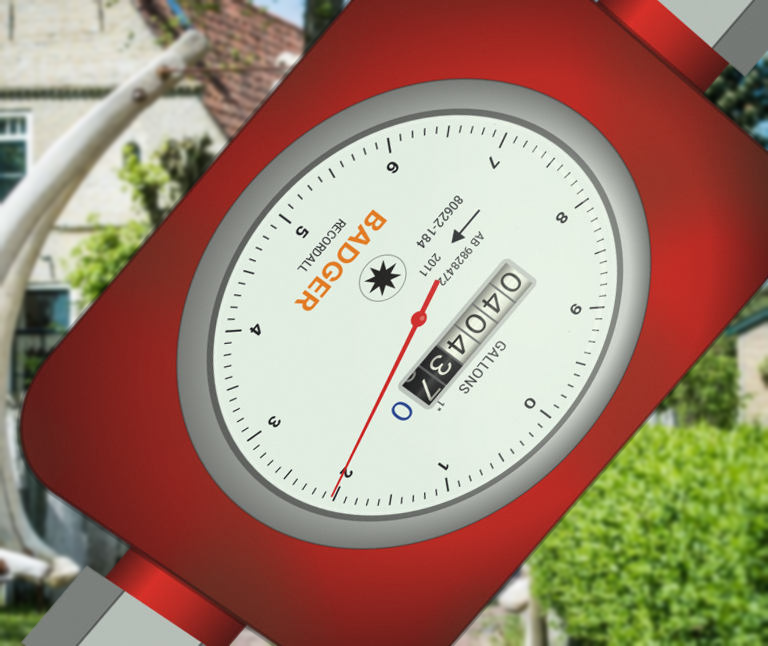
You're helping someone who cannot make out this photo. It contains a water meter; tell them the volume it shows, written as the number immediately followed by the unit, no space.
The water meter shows 404372.0gal
